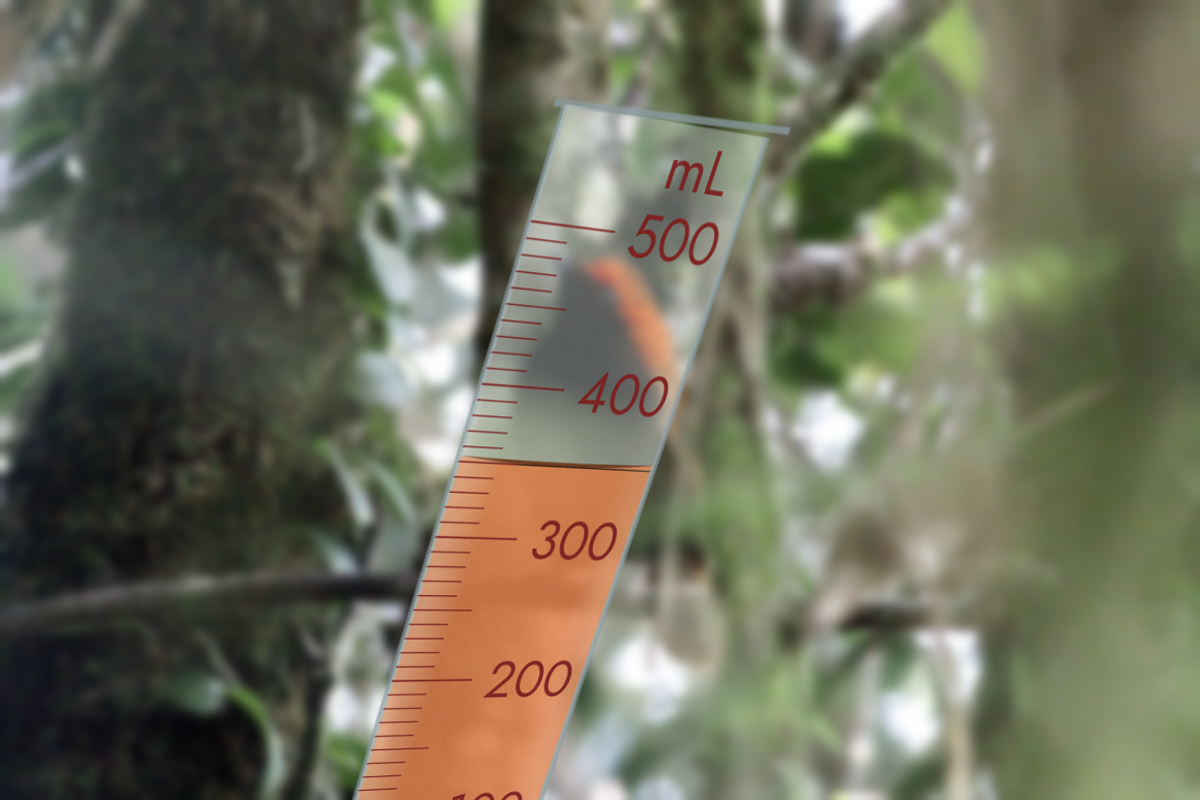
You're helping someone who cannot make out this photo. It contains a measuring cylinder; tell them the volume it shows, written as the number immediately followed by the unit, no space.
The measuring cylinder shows 350mL
